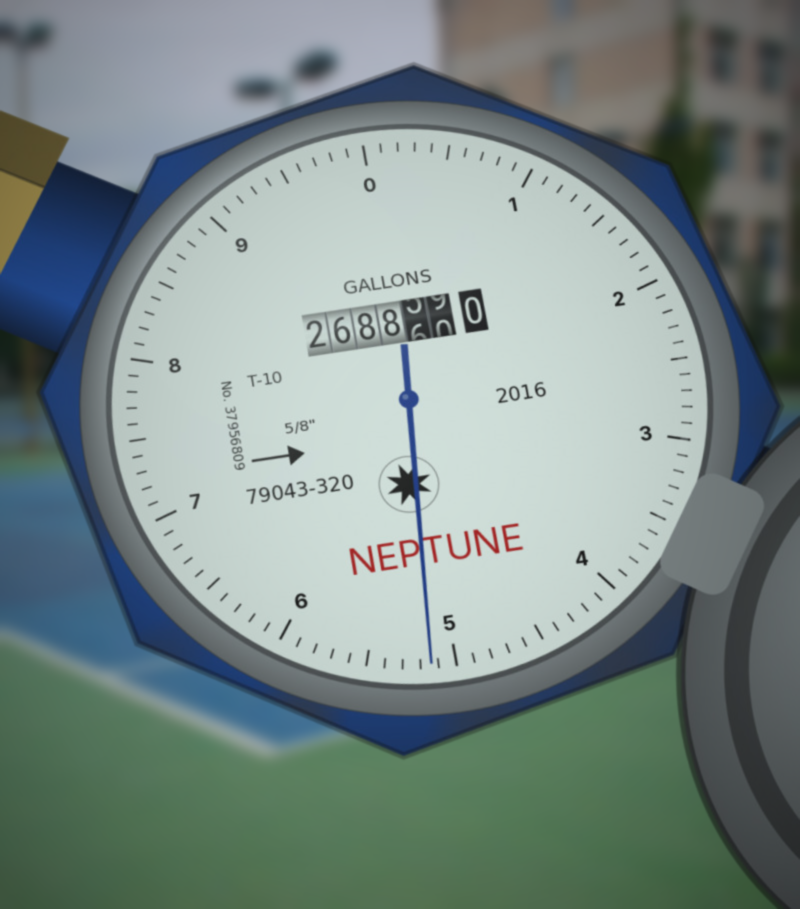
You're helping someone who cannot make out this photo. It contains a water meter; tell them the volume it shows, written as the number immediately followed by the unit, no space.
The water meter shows 2688595.1gal
